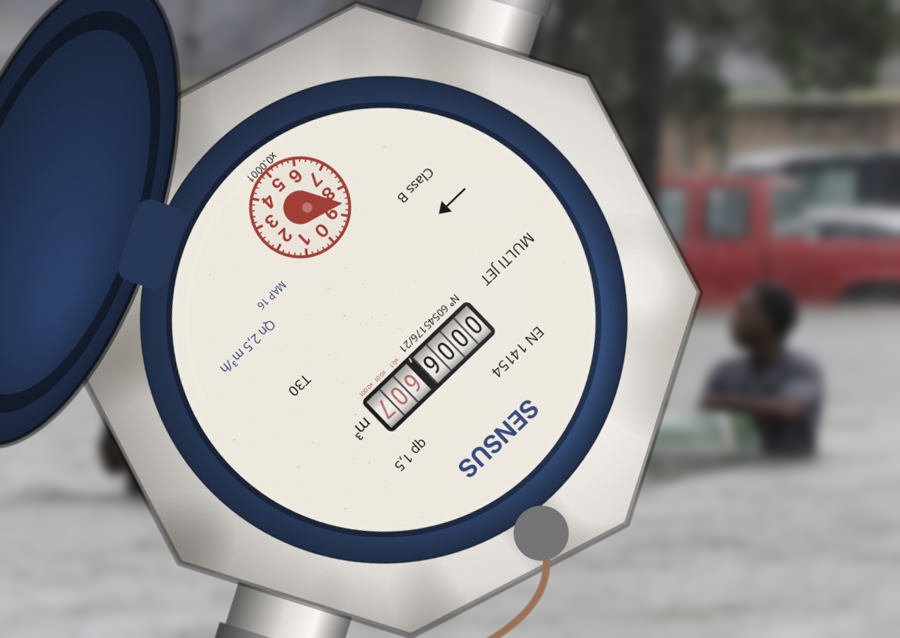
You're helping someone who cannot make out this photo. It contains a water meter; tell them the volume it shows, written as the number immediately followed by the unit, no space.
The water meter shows 6.6078m³
